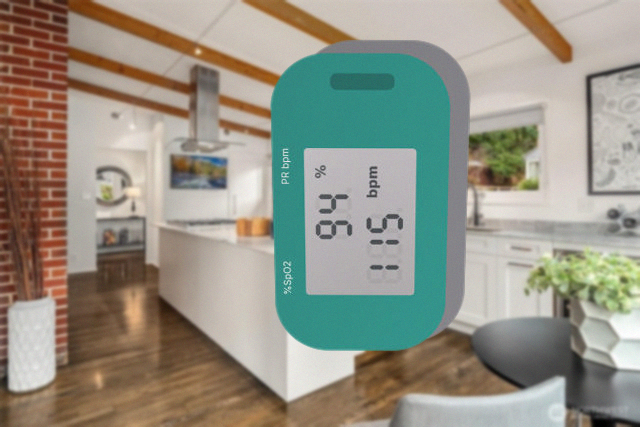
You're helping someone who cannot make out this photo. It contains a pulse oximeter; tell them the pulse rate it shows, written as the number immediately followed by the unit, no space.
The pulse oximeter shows 115bpm
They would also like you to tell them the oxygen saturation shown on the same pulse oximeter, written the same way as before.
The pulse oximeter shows 94%
